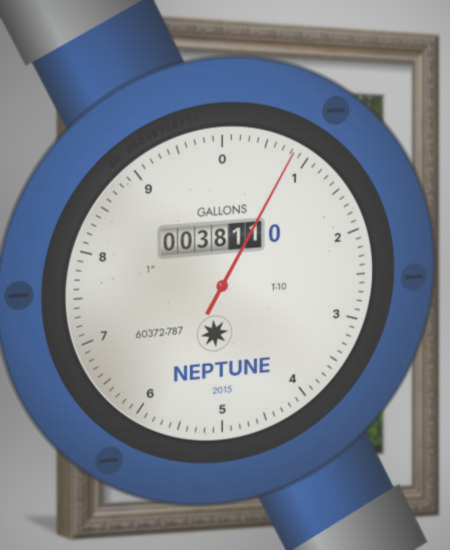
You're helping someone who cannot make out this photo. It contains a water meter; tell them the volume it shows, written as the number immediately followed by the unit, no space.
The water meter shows 38110.8gal
